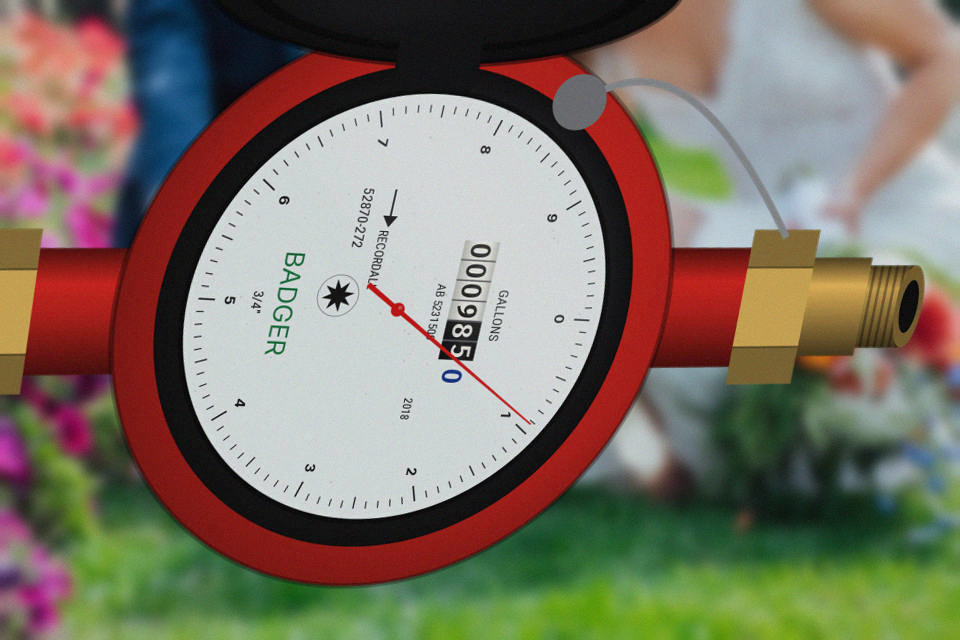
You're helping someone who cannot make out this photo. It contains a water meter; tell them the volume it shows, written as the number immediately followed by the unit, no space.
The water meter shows 9850.9gal
